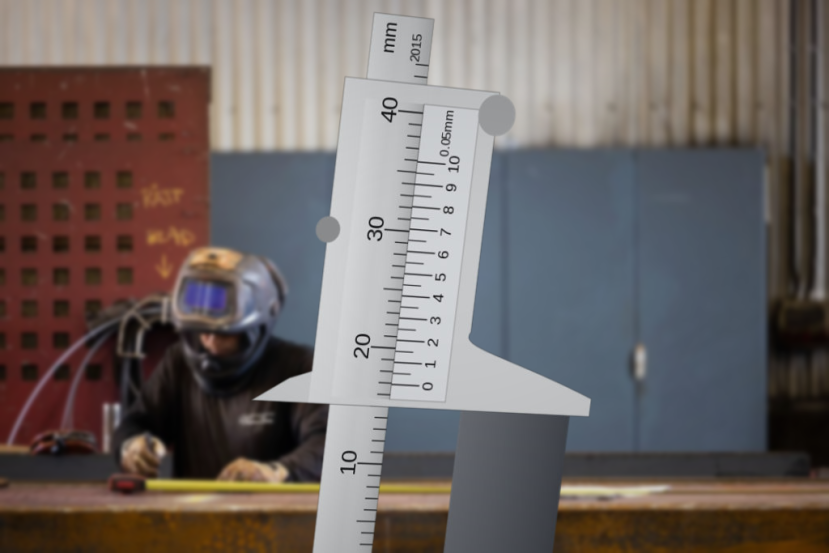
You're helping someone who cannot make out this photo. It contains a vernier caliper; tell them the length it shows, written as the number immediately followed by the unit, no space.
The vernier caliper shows 16.9mm
